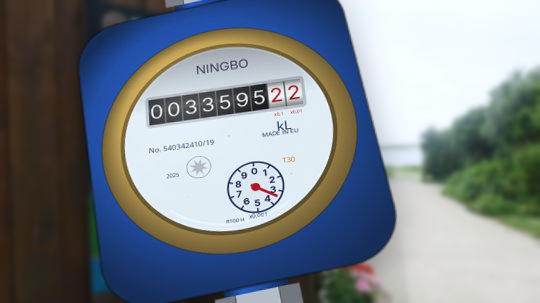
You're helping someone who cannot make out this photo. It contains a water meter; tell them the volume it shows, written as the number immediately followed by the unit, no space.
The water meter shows 33595.223kL
